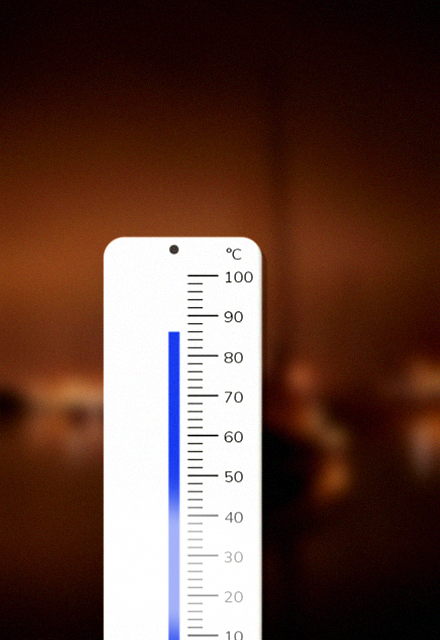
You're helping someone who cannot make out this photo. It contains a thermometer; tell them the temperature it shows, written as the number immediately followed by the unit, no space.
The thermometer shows 86°C
